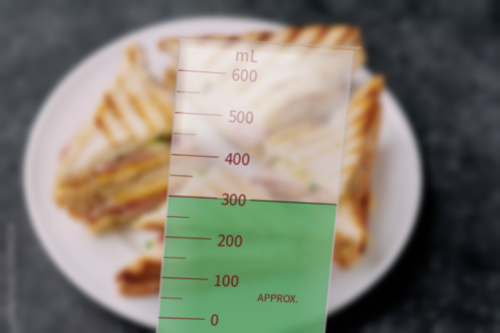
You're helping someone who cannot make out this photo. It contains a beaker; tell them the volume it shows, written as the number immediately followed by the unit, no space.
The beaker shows 300mL
